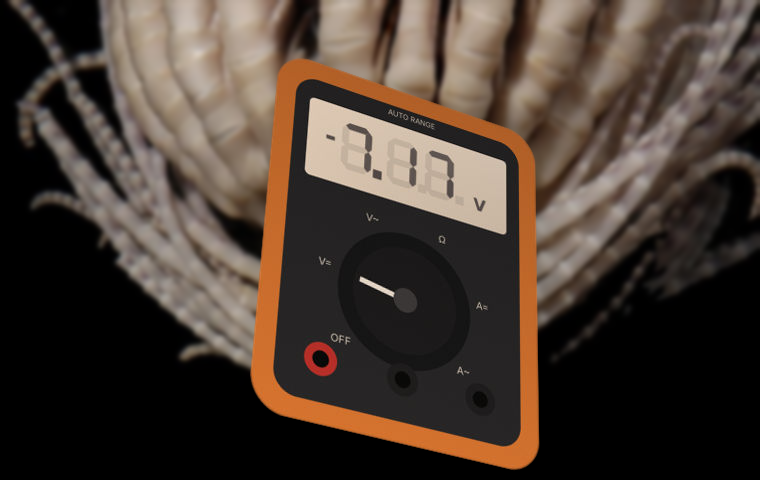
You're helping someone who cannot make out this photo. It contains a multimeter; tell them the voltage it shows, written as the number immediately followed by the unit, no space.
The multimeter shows -7.17V
